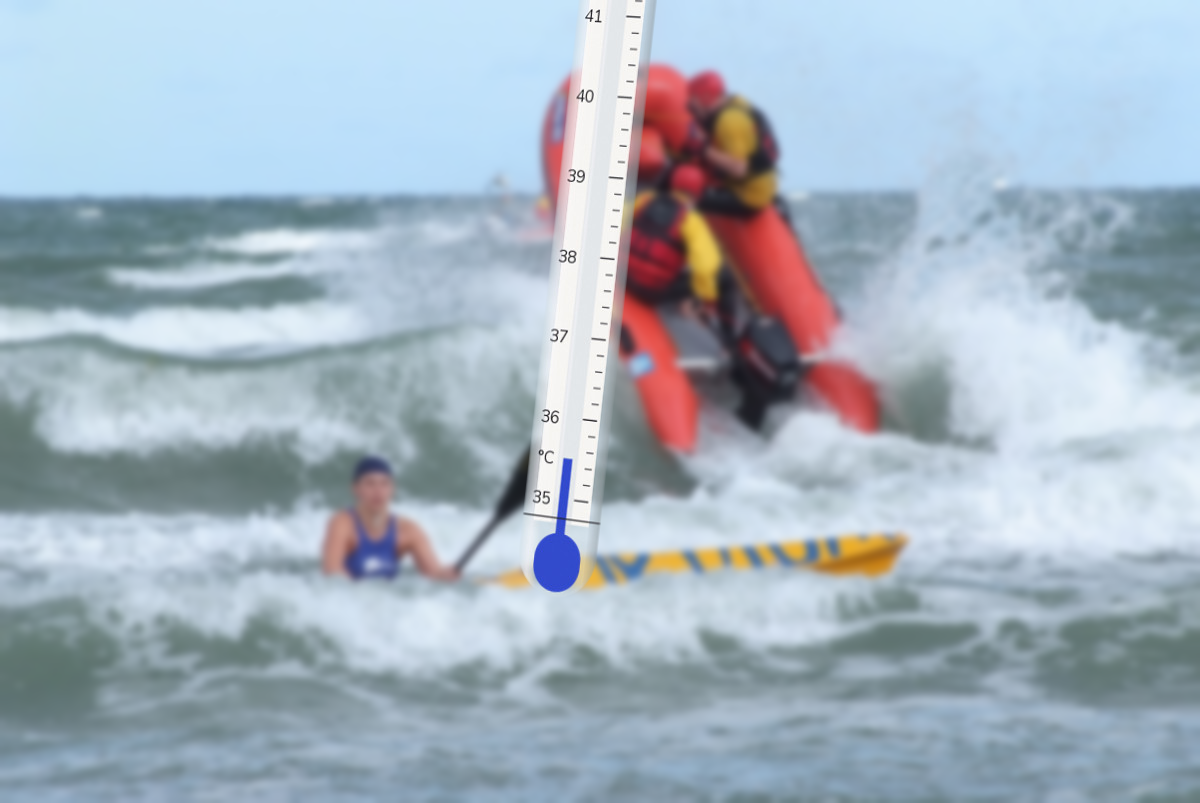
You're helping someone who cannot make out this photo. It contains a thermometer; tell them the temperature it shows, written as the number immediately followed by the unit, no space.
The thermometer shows 35.5°C
